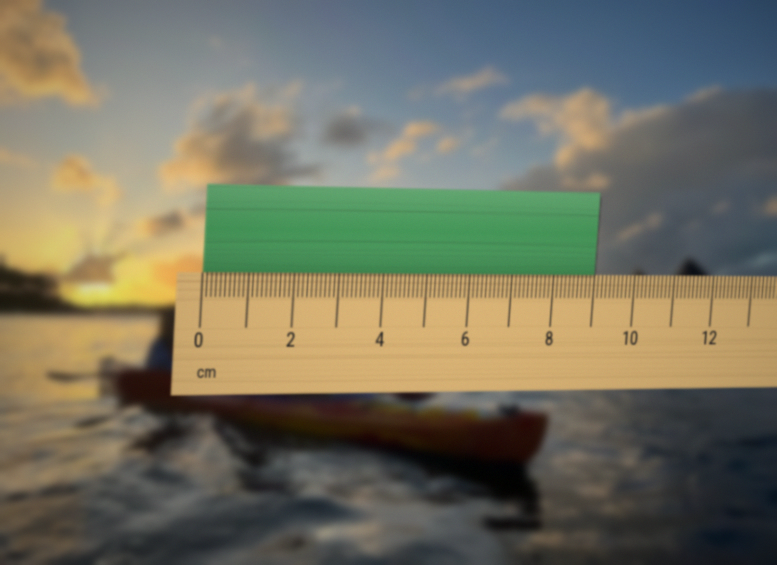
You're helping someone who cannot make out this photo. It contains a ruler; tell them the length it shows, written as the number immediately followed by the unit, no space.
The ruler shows 9cm
